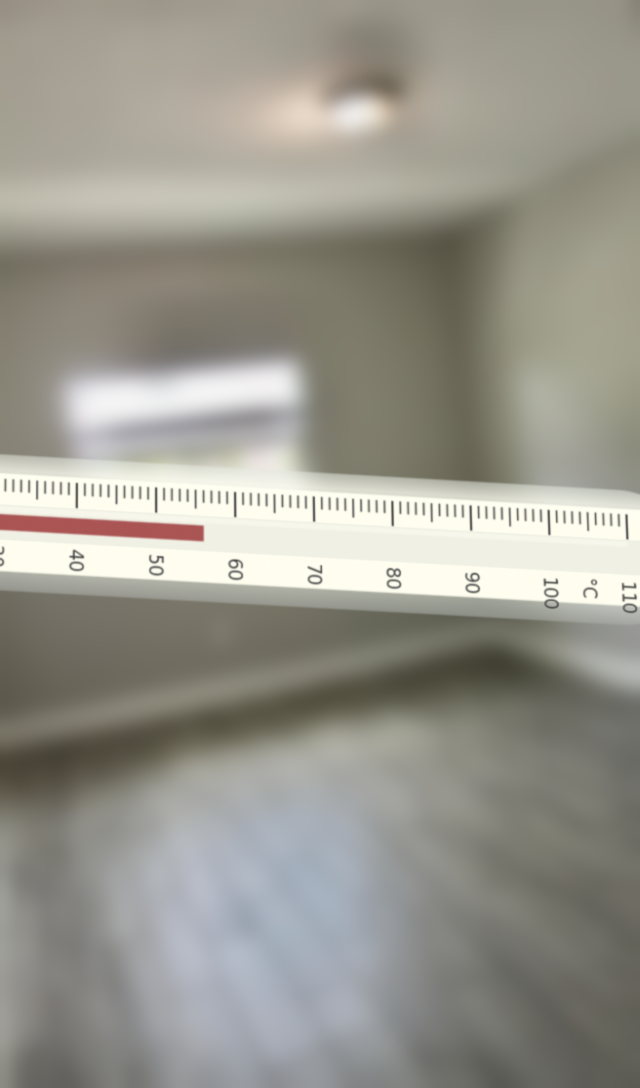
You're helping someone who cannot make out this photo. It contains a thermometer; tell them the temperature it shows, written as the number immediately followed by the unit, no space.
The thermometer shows 56°C
